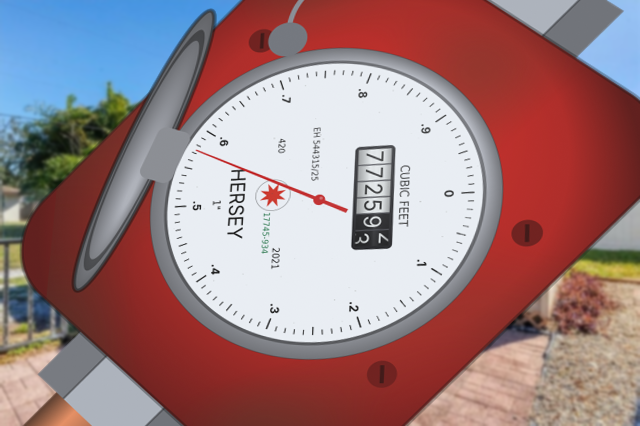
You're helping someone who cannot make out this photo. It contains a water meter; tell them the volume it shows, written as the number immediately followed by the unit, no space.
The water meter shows 772592.57ft³
